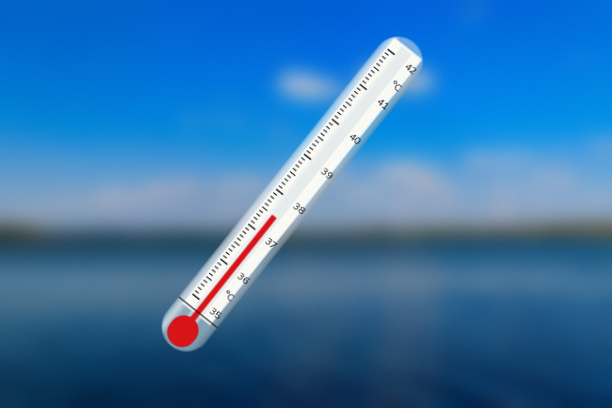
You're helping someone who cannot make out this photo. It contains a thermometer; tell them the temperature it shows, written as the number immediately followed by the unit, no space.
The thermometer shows 37.5°C
